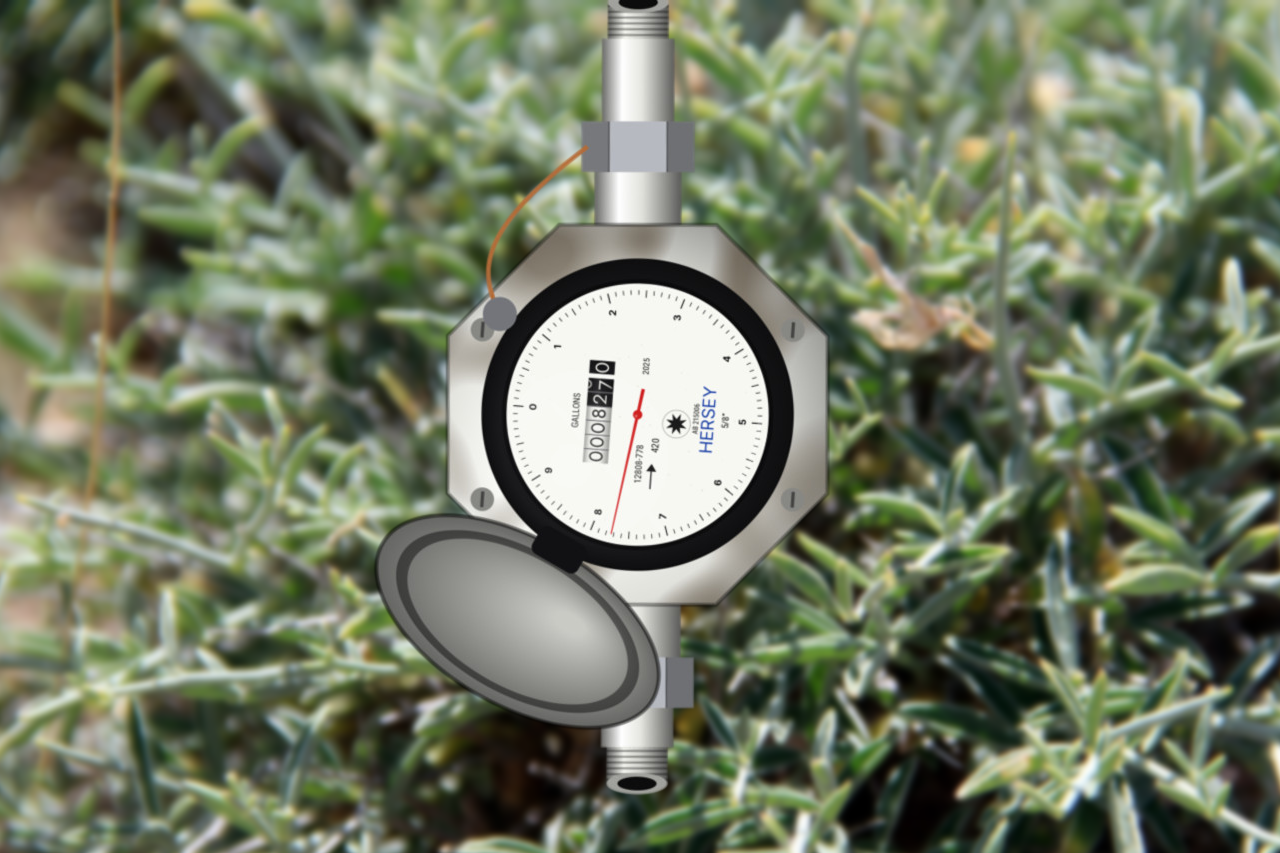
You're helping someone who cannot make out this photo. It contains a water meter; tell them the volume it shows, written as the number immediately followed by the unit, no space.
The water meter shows 8267.7gal
